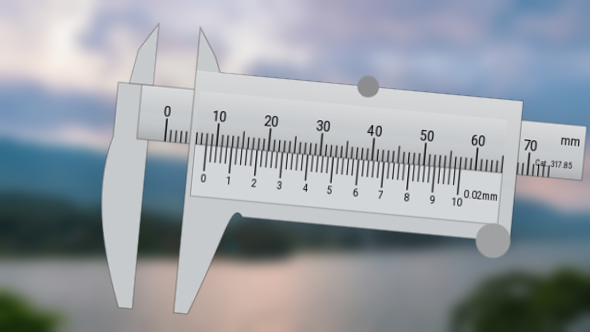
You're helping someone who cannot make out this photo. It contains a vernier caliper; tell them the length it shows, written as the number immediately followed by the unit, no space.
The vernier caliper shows 8.0mm
